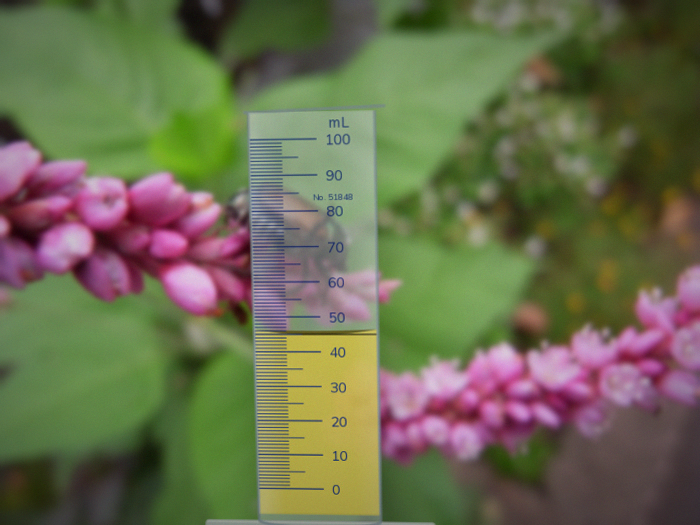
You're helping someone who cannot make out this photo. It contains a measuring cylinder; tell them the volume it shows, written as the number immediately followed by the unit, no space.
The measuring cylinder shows 45mL
